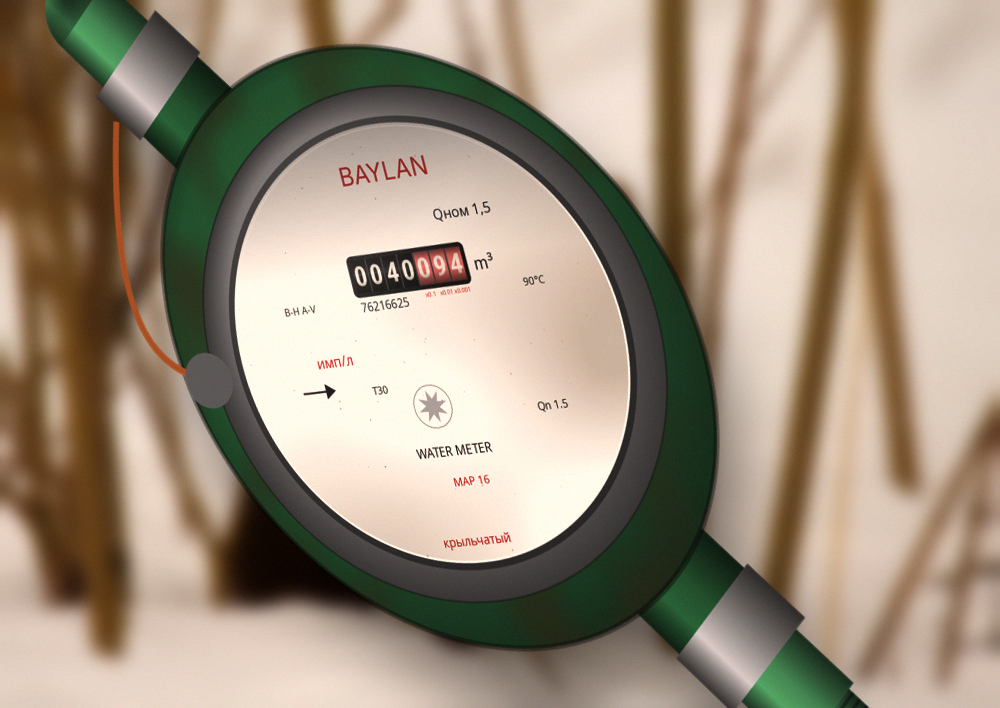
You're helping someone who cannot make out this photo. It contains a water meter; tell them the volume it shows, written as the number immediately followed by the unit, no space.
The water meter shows 40.094m³
